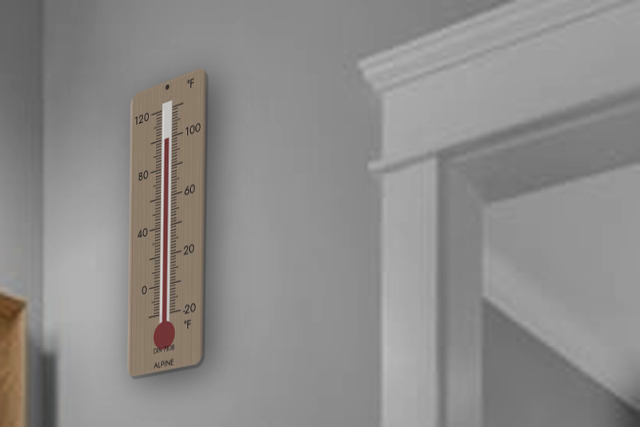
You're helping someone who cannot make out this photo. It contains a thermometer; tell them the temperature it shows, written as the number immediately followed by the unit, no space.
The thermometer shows 100°F
